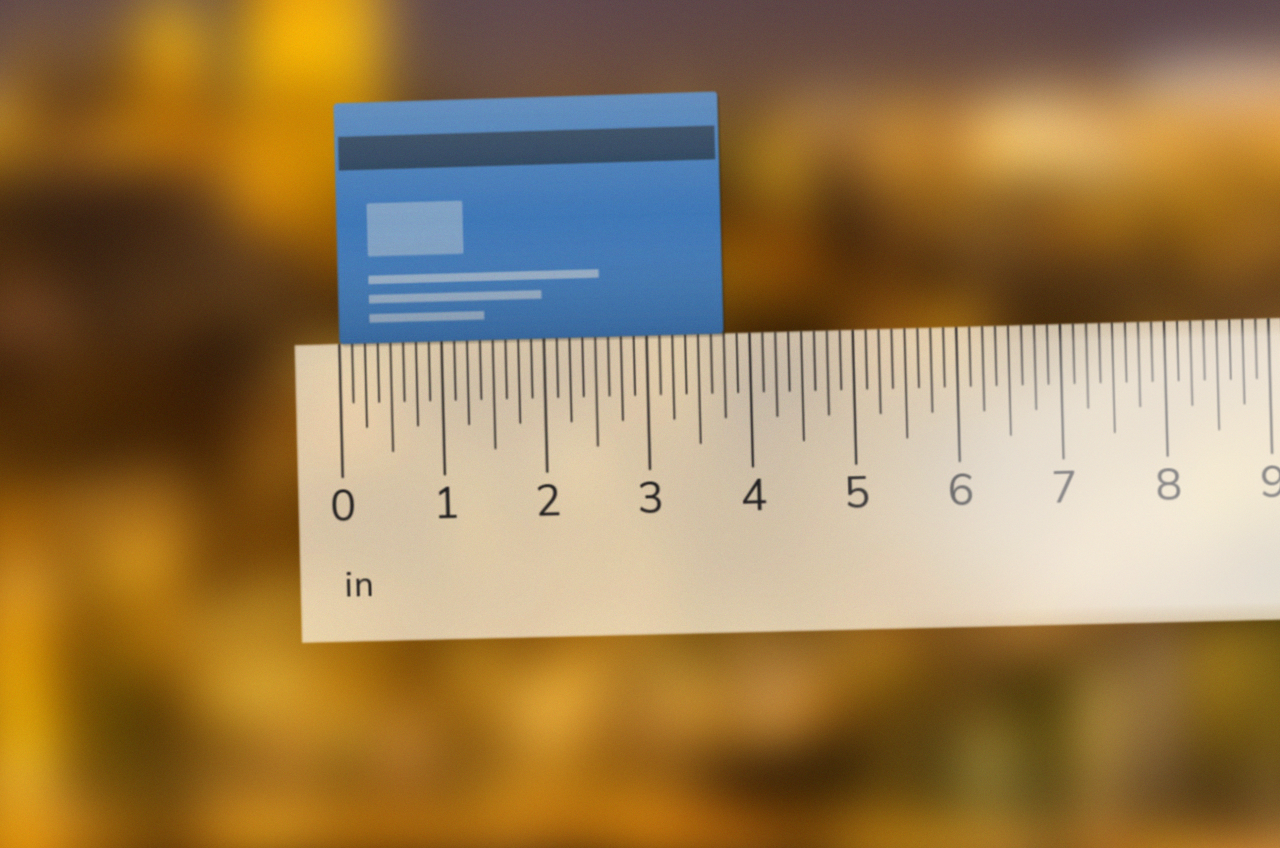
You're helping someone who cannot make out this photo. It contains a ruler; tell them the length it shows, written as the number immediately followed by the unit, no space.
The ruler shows 3.75in
